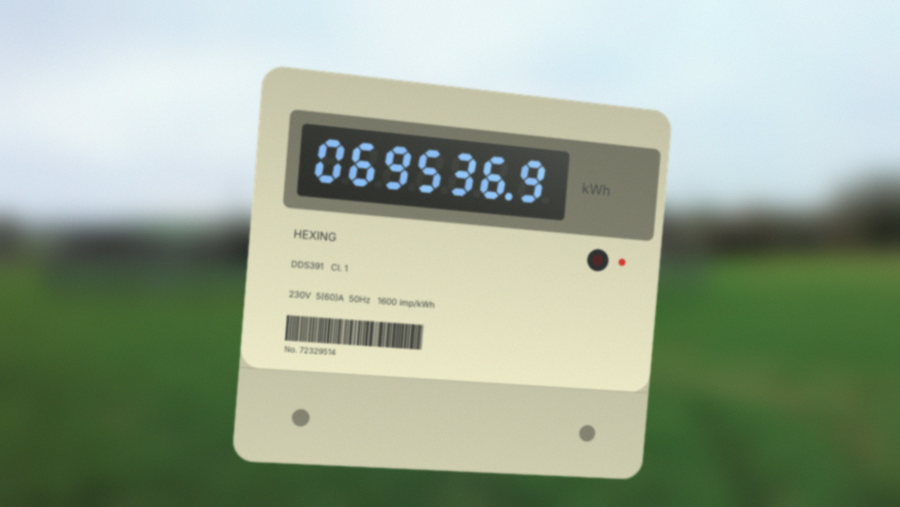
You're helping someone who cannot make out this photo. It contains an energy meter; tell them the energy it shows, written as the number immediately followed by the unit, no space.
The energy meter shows 69536.9kWh
